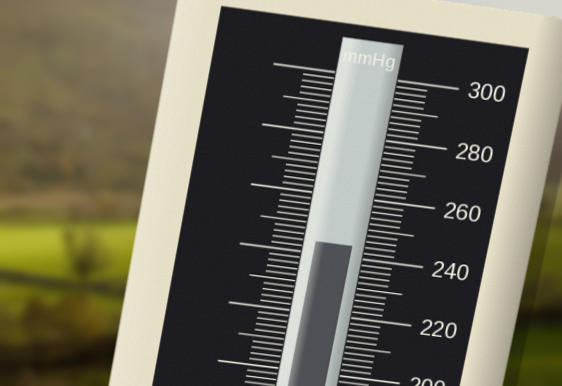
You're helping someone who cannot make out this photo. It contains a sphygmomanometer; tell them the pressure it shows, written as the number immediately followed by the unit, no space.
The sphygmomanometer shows 244mmHg
